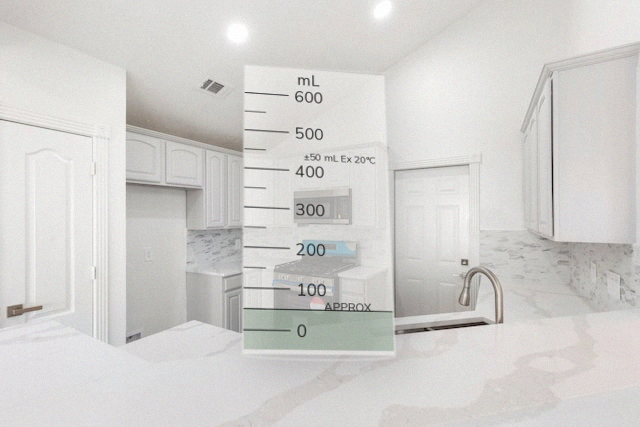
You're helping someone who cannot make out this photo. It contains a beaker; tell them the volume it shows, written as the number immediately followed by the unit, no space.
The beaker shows 50mL
